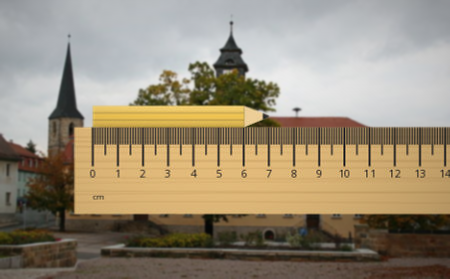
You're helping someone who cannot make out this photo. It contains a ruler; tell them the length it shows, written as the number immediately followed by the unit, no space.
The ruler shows 7cm
